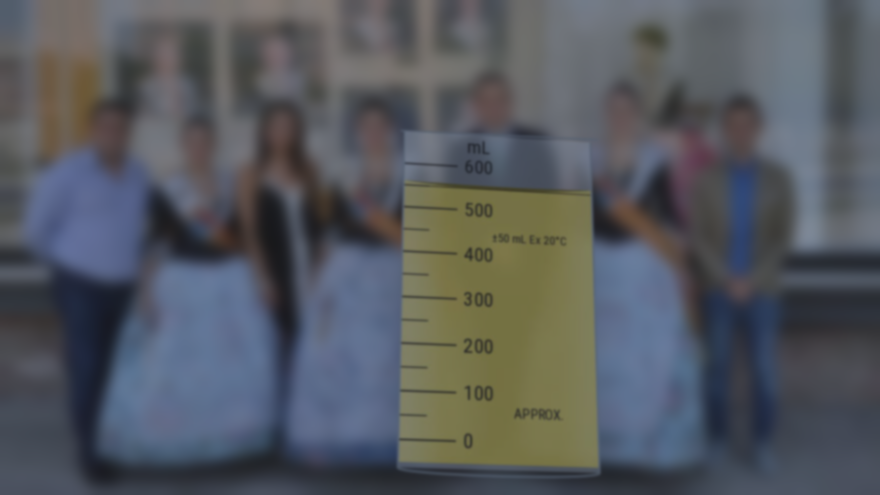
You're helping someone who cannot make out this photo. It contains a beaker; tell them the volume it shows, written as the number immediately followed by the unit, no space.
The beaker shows 550mL
